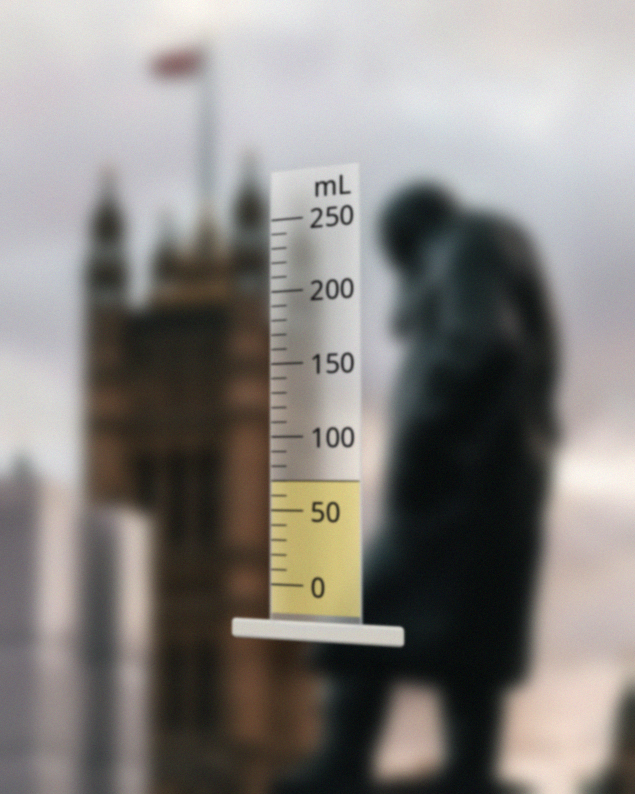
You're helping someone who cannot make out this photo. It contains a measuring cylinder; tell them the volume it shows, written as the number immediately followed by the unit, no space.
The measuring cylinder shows 70mL
